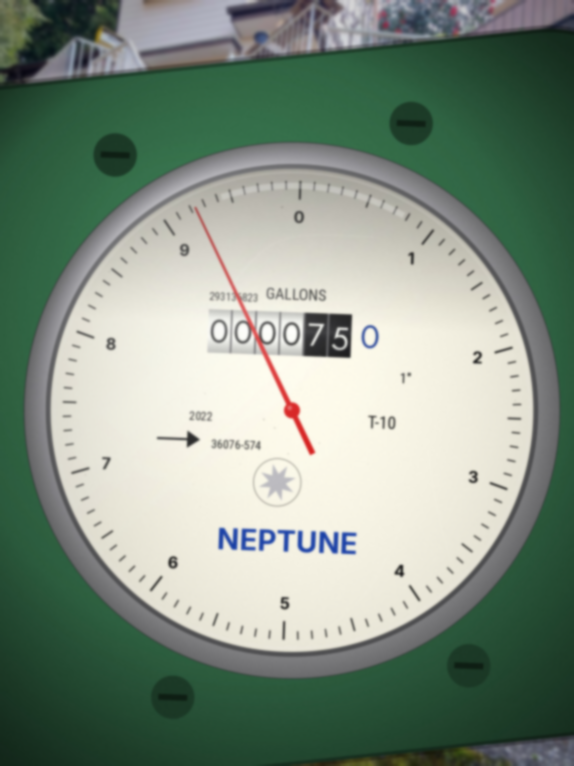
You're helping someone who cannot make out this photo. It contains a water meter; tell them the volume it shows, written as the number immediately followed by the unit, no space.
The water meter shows 749.2gal
